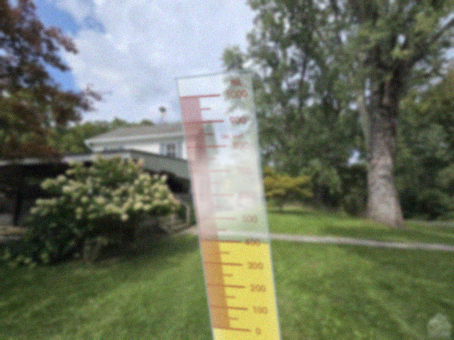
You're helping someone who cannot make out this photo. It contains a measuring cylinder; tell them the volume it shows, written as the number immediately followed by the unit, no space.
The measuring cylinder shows 400mL
